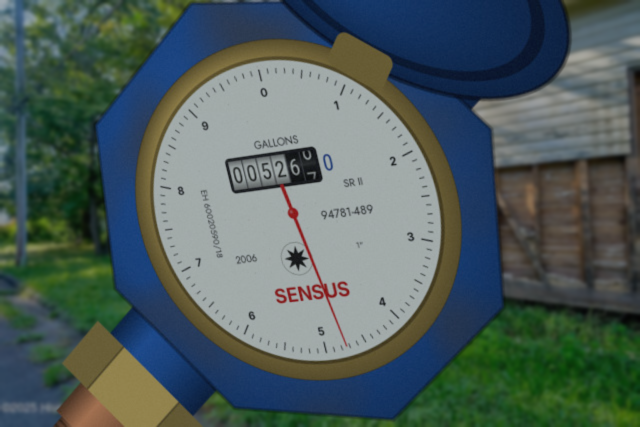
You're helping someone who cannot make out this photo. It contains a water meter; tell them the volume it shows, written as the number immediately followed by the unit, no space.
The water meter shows 52664.7gal
